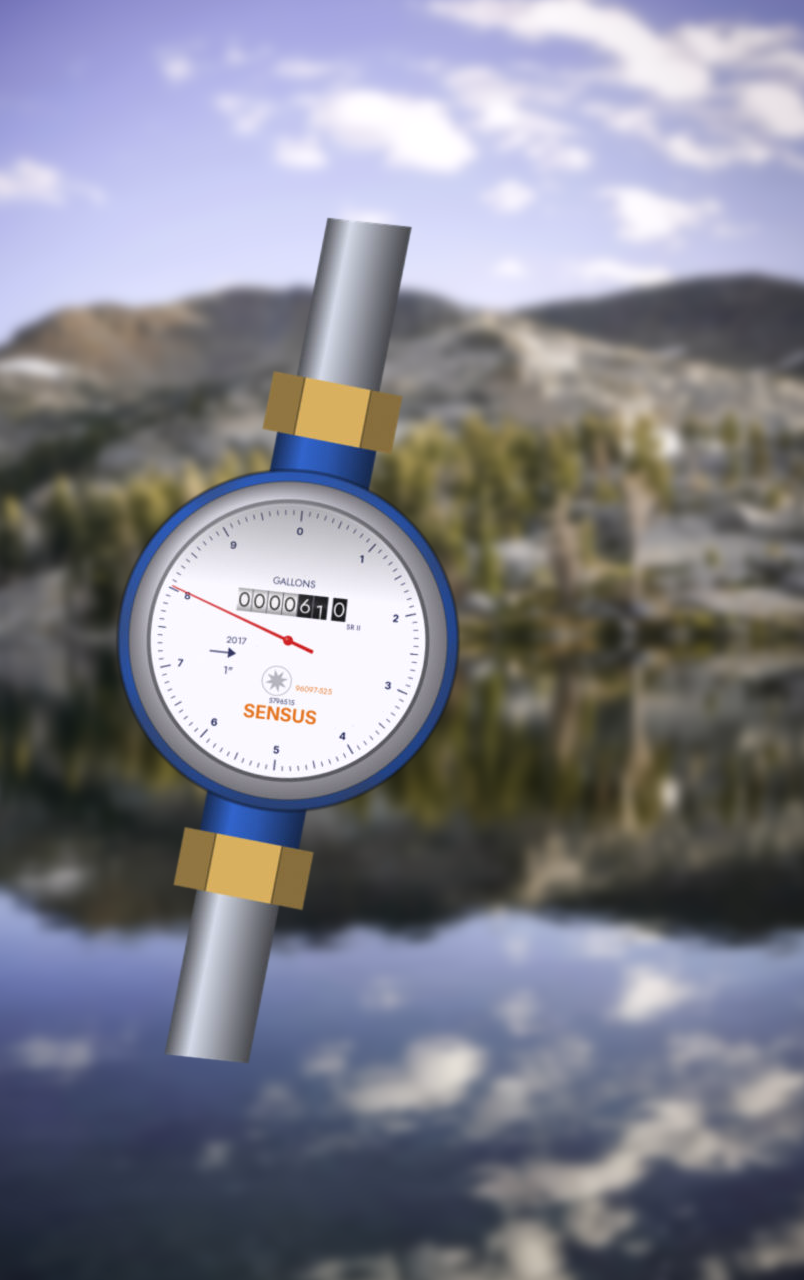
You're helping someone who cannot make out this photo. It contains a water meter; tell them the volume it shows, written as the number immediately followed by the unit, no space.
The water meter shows 608.0gal
